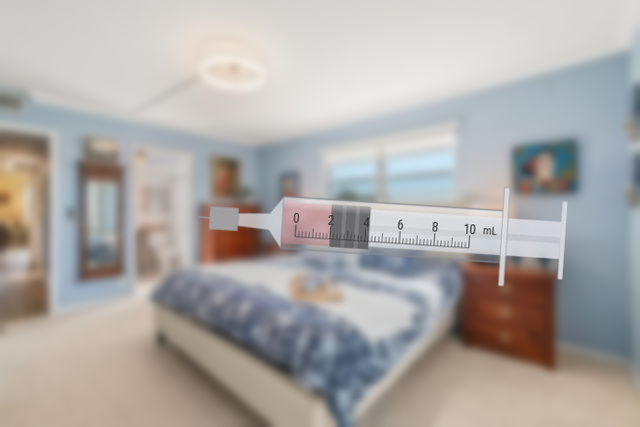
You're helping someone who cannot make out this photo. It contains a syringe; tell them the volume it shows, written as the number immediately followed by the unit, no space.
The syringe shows 2mL
